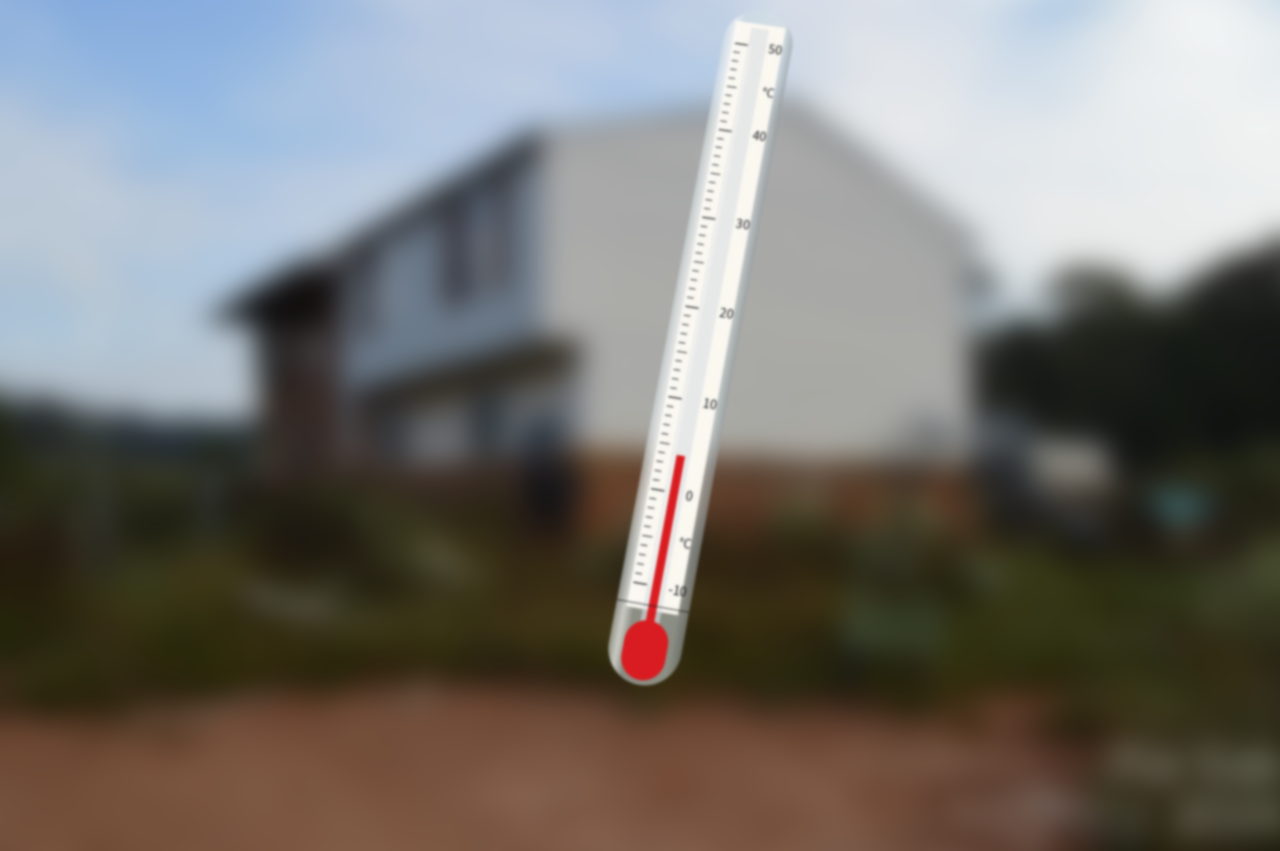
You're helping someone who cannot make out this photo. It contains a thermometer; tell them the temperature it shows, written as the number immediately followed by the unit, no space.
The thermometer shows 4°C
